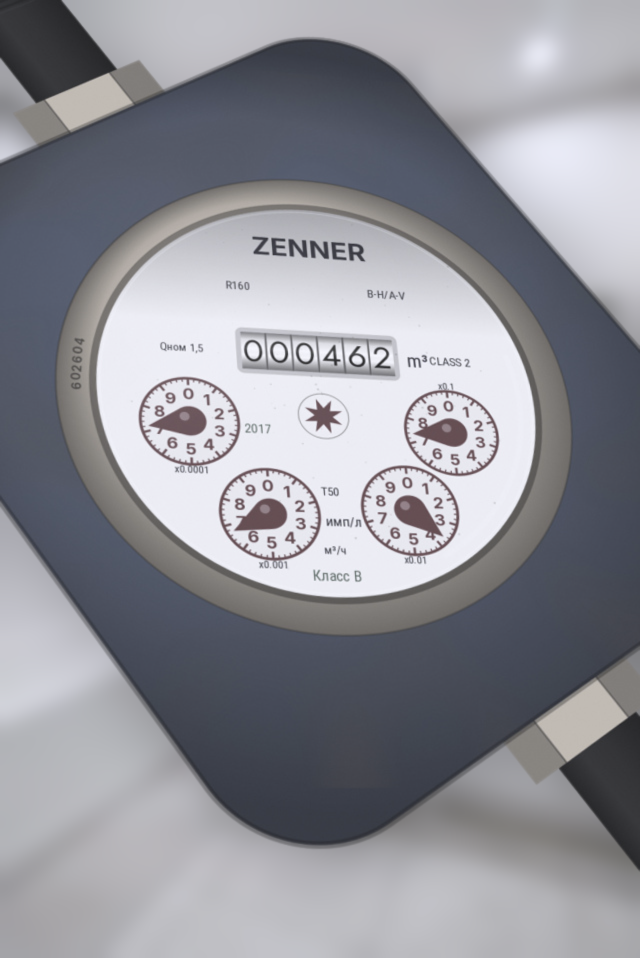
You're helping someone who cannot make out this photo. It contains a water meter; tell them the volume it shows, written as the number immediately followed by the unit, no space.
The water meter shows 462.7367m³
